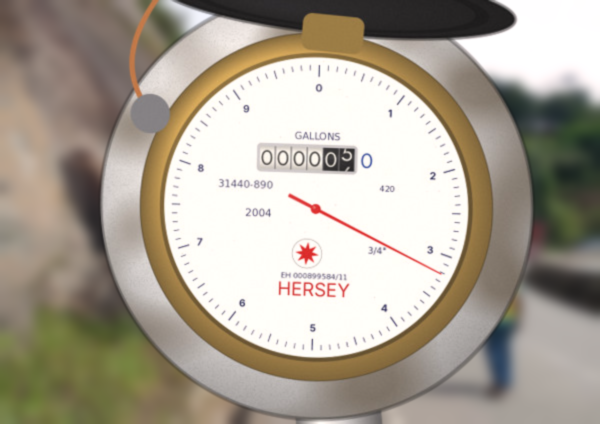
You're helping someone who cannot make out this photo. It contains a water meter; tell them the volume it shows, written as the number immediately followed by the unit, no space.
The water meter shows 53.2gal
